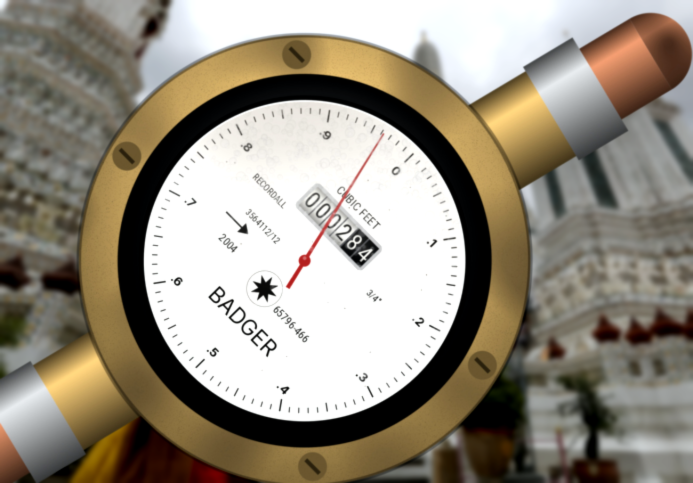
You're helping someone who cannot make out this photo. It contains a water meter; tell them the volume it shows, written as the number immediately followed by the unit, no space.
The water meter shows 283.96ft³
